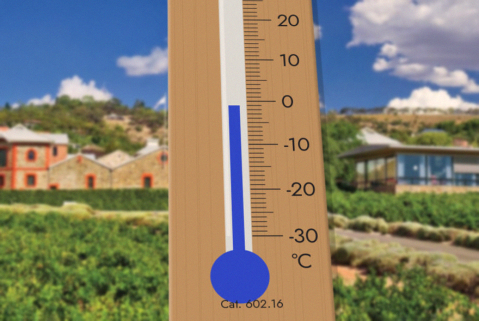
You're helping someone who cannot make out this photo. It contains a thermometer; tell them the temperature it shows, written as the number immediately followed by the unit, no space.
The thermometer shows -1°C
